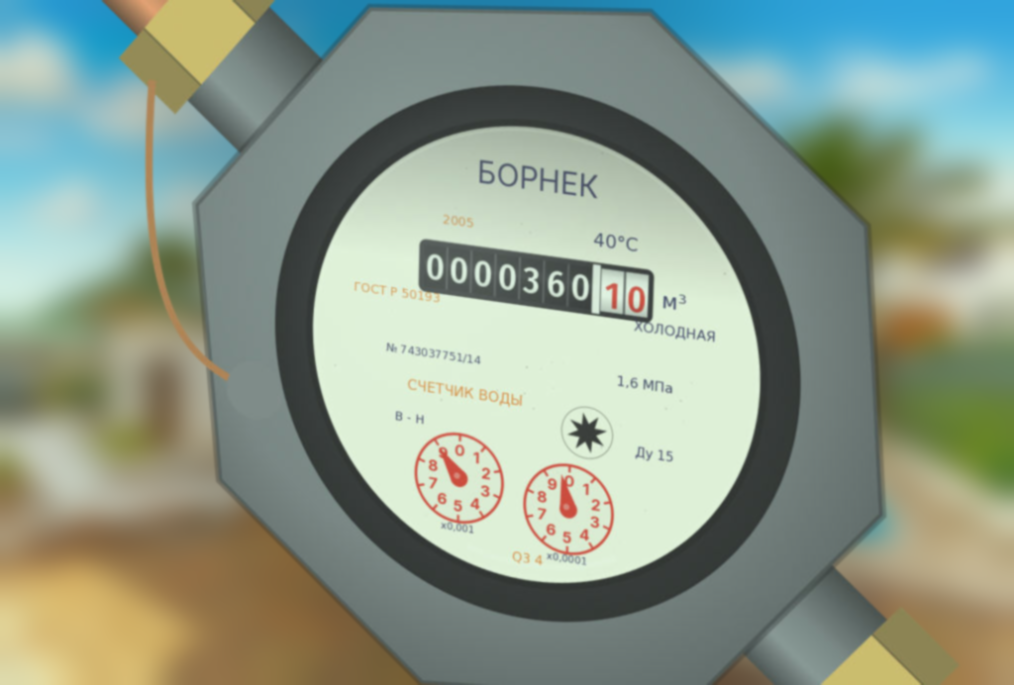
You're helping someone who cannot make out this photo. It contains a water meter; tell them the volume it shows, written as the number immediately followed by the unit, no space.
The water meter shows 360.0989m³
